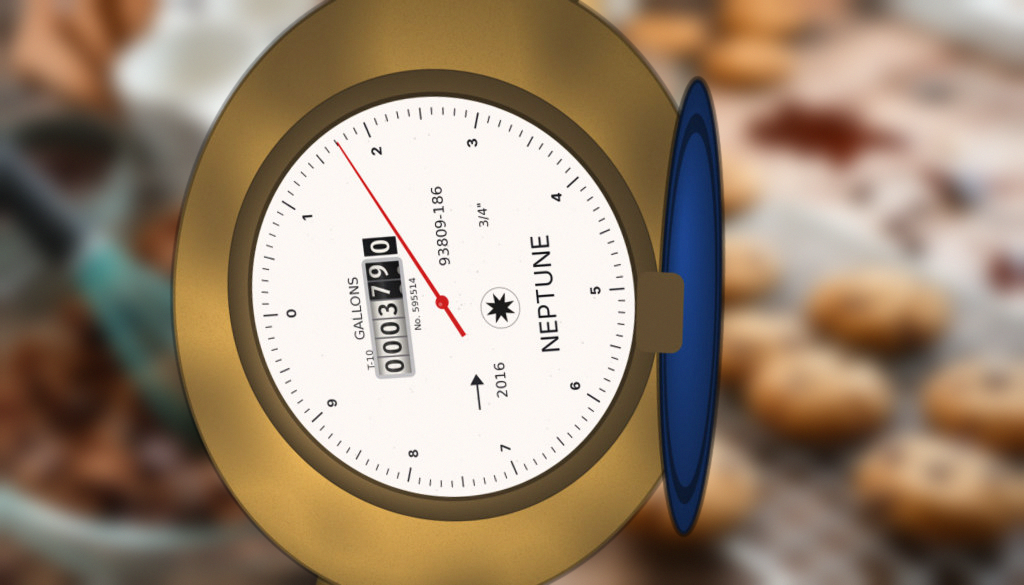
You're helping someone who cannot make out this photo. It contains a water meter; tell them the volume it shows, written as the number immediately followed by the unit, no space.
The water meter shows 3791.7gal
